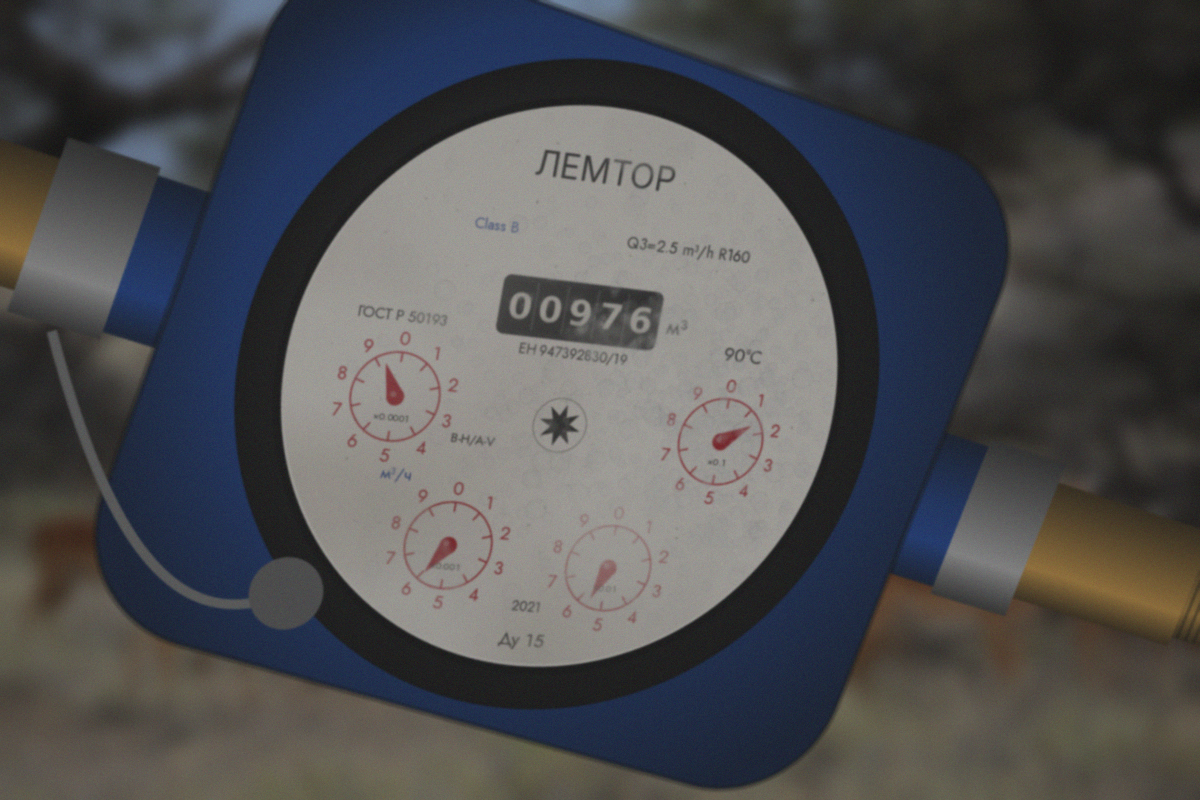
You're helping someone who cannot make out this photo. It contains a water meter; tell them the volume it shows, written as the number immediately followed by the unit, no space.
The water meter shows 976.1559m³
